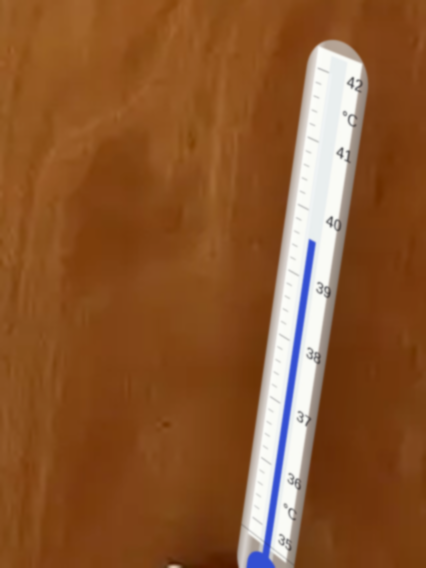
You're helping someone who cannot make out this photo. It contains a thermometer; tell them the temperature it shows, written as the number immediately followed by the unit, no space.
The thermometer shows 39.6°C
